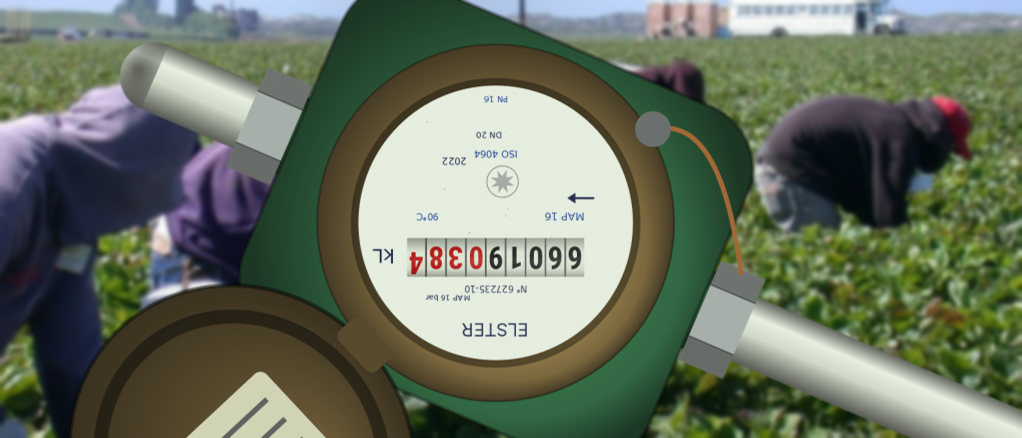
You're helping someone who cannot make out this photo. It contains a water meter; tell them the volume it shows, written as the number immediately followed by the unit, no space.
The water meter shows 66019.0384kL
